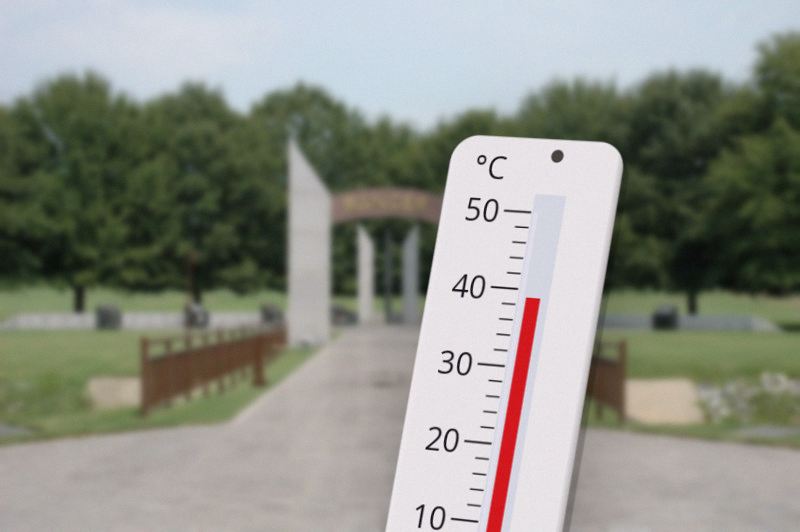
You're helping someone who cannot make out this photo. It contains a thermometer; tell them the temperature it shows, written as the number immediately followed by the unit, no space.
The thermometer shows 39°C
